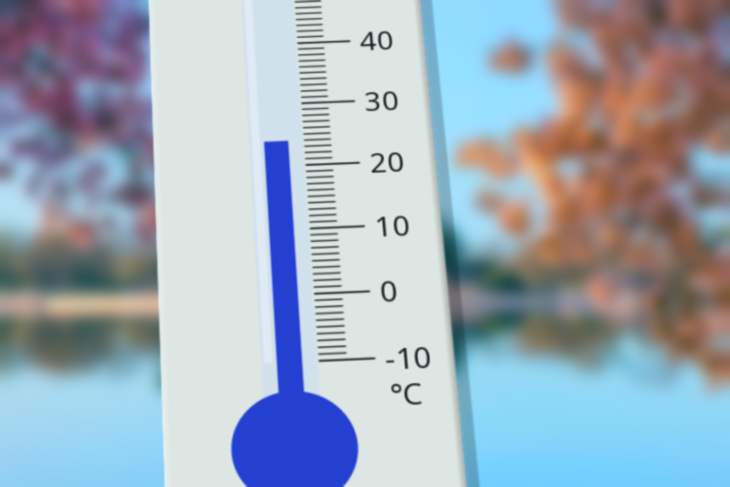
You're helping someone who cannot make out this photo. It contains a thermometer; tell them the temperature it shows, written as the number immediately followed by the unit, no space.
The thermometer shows 24°C
